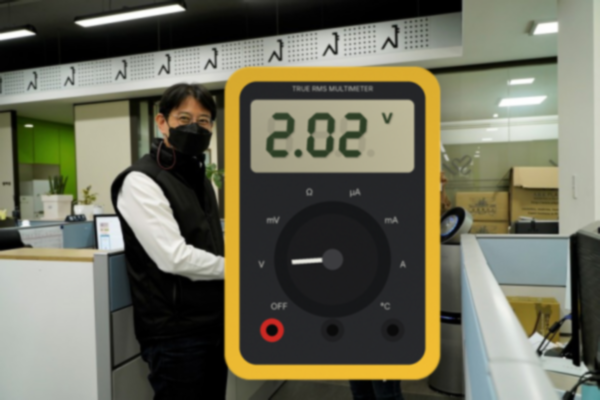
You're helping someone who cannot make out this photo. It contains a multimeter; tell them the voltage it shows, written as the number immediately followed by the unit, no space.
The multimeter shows 2.02V
